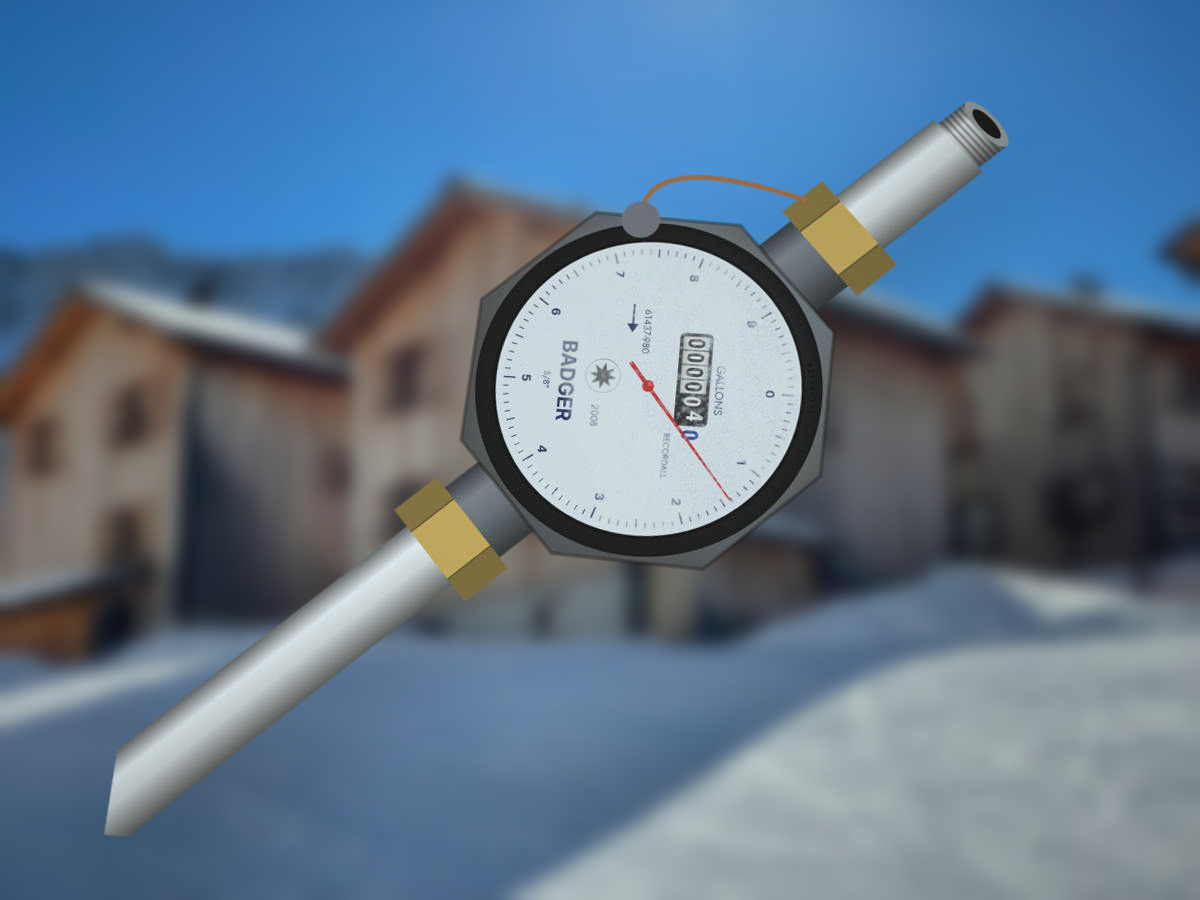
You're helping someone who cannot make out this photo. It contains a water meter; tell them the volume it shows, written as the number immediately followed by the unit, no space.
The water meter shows 41.4gal
